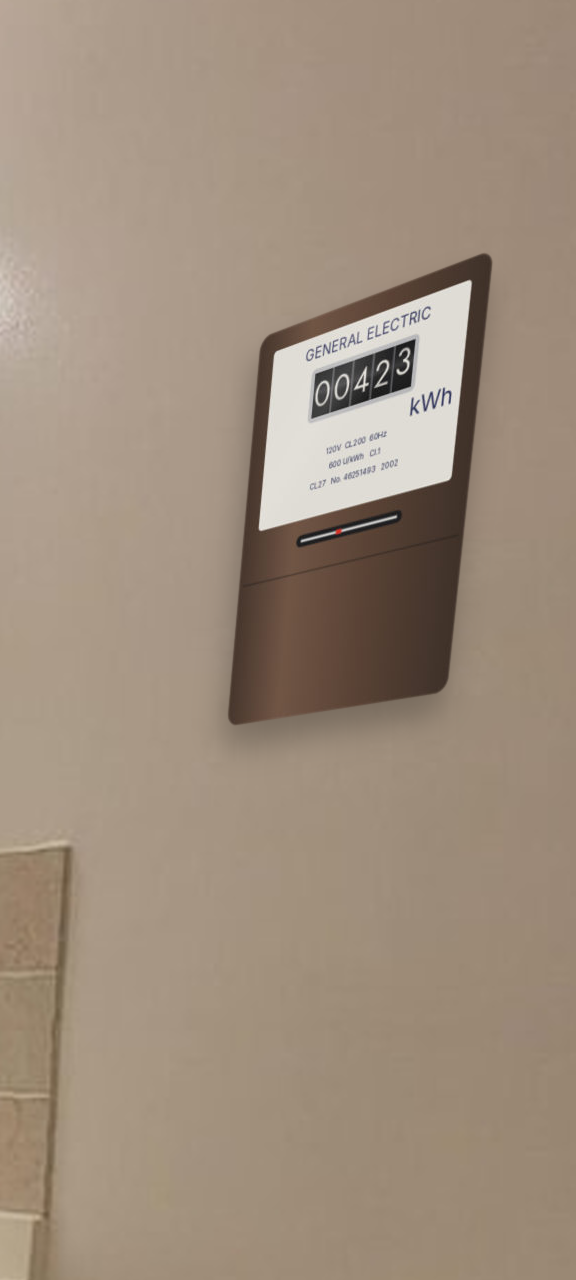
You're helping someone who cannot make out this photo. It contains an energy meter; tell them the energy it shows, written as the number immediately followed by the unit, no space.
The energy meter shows 423kWh
